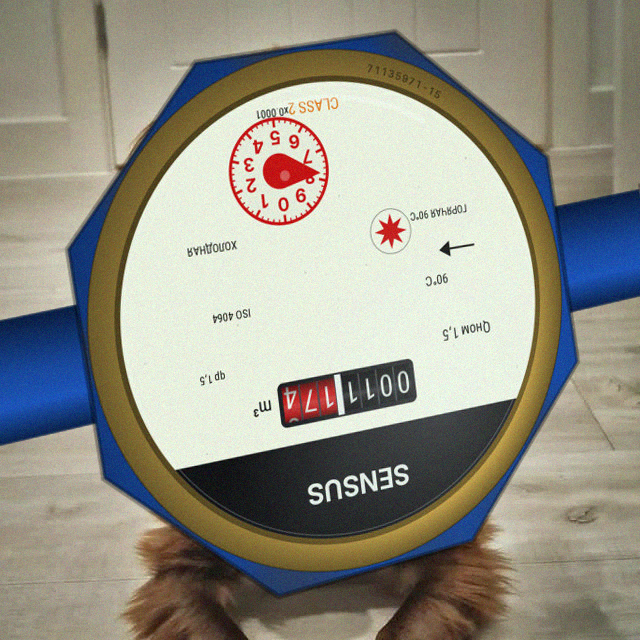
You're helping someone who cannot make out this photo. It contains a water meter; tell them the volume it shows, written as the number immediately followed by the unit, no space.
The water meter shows 11.1737m³
